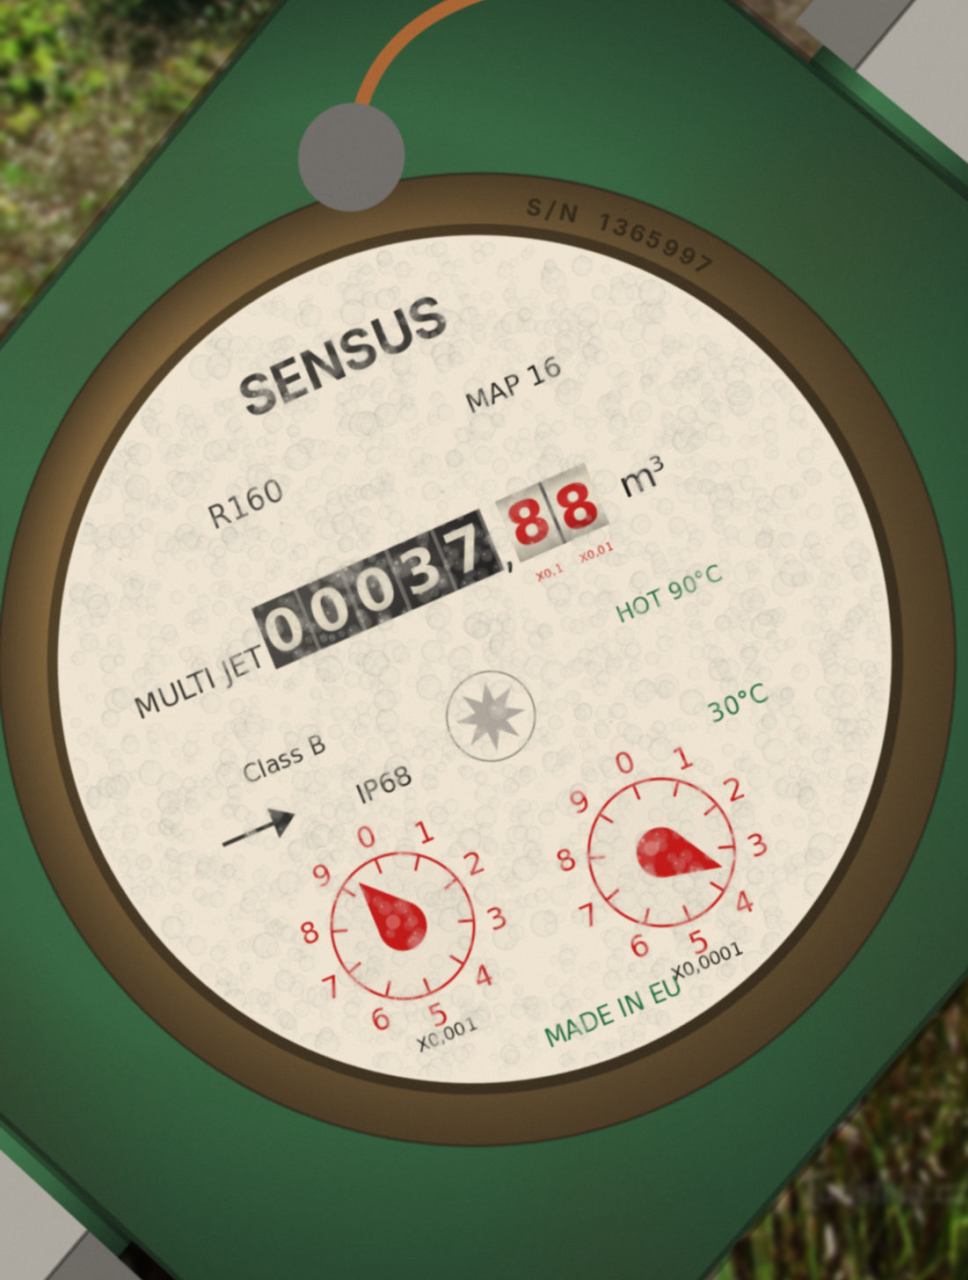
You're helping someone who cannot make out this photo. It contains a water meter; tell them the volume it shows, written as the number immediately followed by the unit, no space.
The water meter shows 37.8793m³
